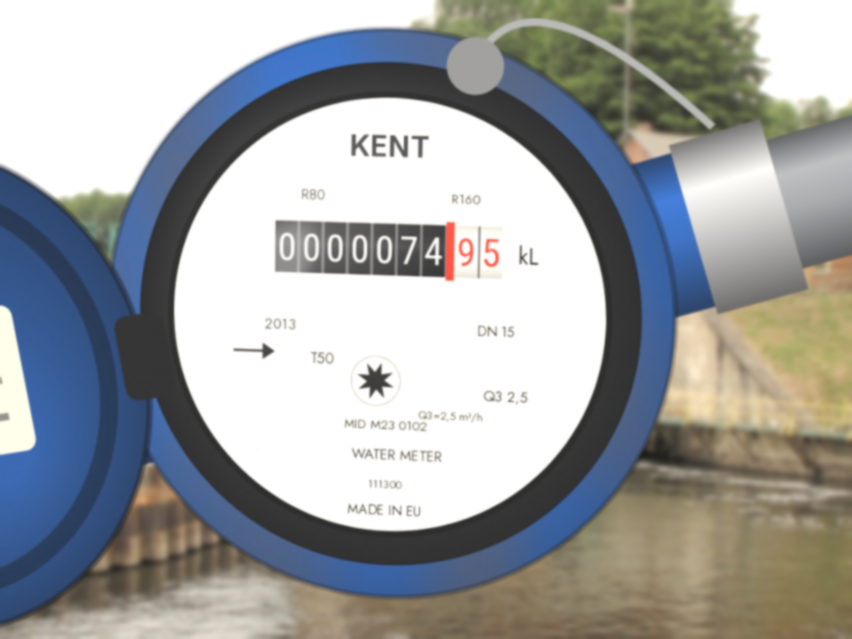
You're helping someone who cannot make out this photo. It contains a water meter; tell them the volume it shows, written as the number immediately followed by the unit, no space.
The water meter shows 74.95kL
